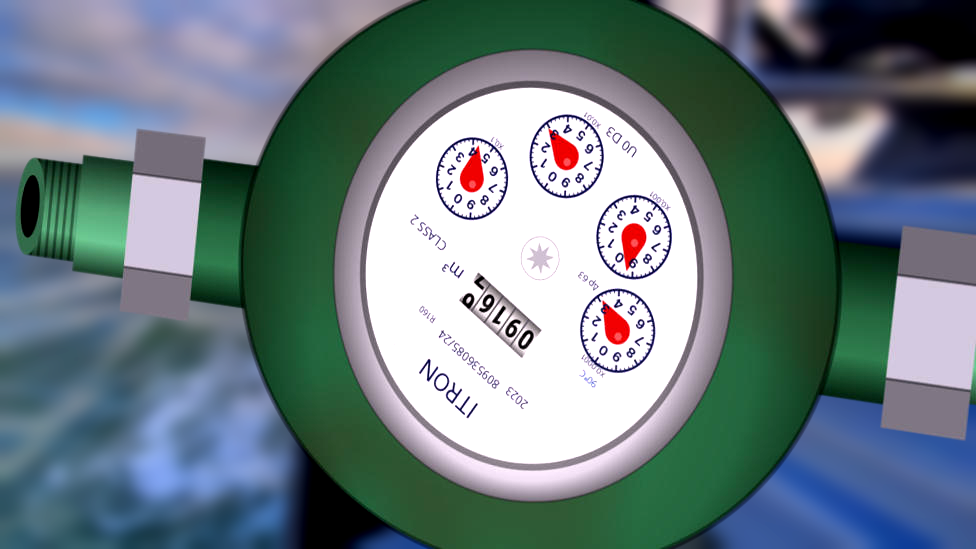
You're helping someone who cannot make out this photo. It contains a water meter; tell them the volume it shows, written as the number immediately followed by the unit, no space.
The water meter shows 9166.4293m³
